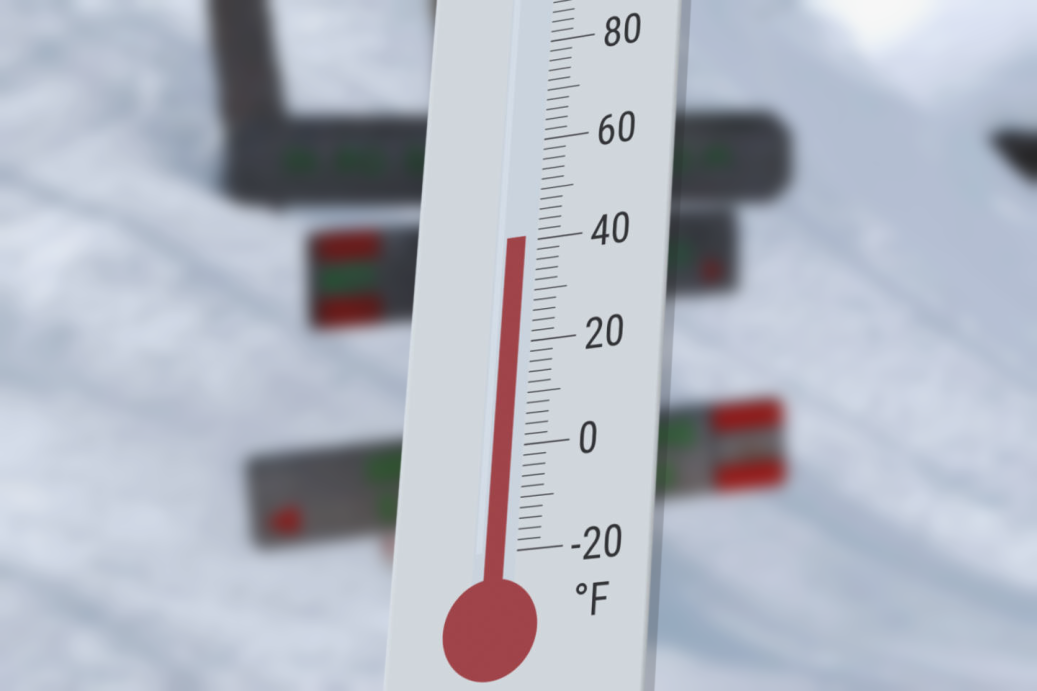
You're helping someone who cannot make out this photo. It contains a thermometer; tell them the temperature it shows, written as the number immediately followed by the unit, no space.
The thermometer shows 41°F
